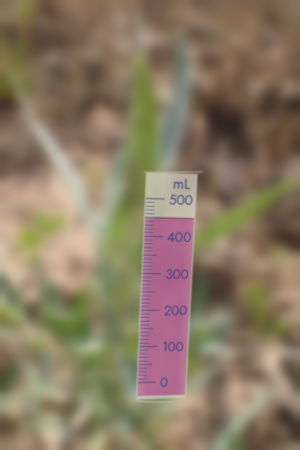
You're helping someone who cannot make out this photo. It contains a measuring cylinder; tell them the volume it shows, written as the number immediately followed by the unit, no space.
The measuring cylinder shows 450mL
